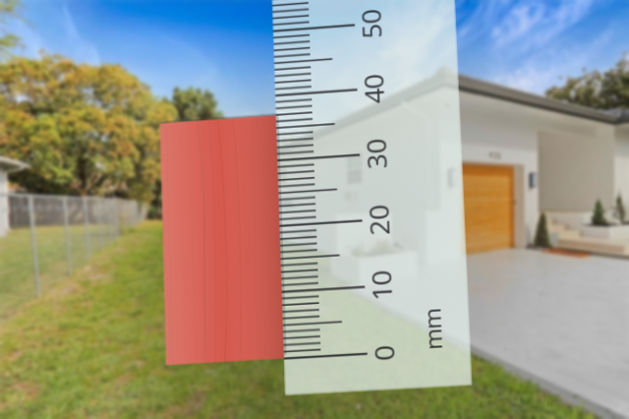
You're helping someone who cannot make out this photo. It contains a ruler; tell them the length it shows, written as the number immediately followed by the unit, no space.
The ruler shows 37mm
